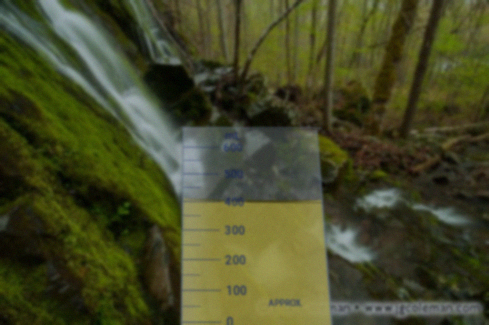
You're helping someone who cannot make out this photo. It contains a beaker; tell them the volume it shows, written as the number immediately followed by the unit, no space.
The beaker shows 400mL
